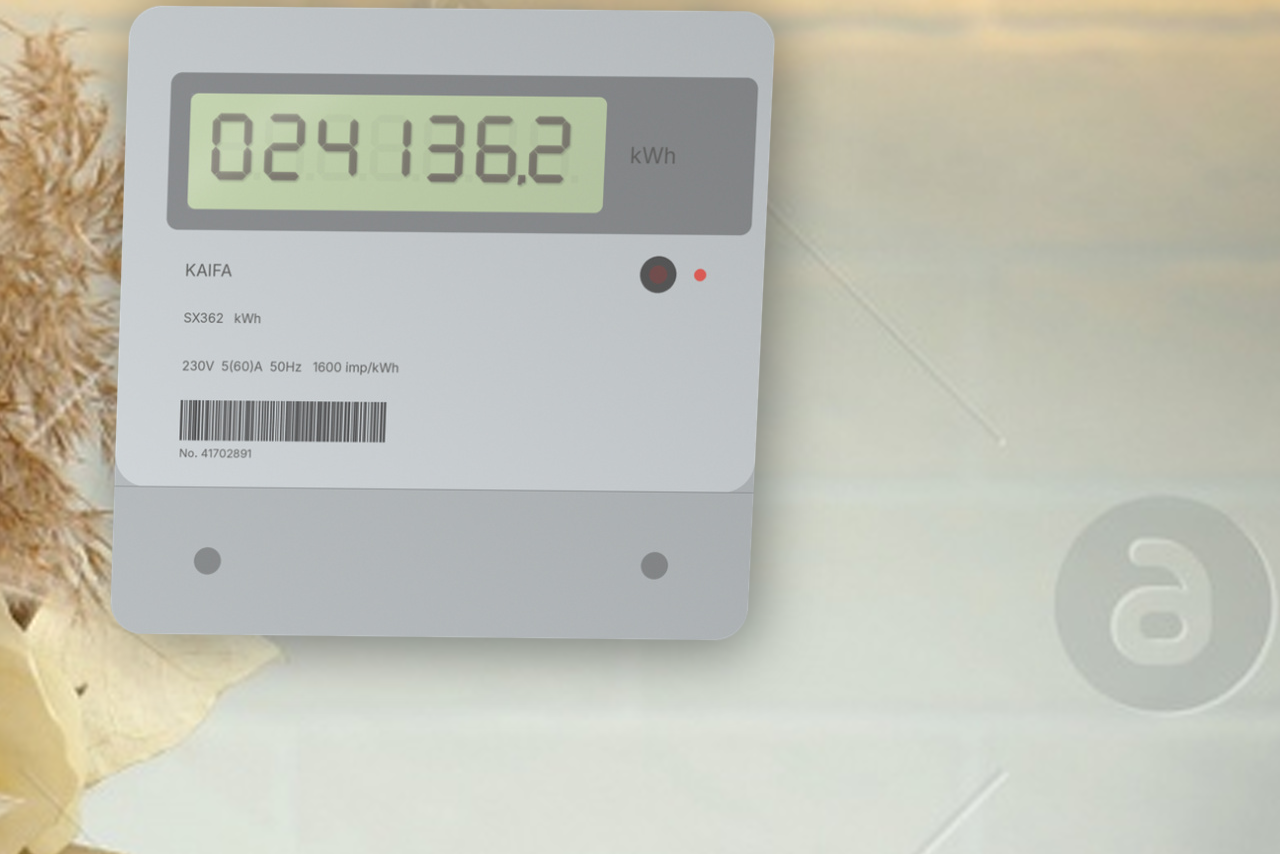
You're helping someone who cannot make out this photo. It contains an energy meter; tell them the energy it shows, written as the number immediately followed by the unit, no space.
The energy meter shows 24136.2kWh
